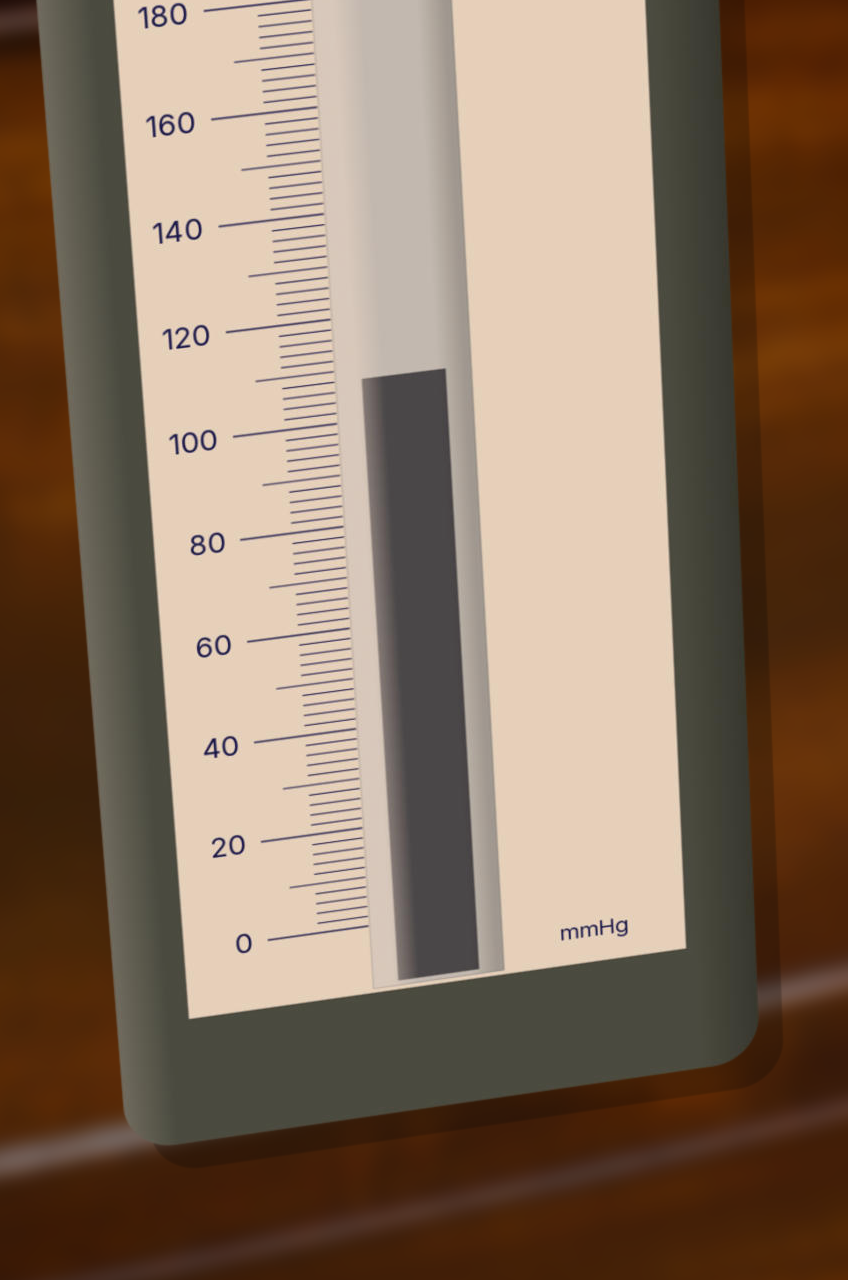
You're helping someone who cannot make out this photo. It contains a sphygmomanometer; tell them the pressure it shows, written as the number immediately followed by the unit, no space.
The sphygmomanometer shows 108mmHg
